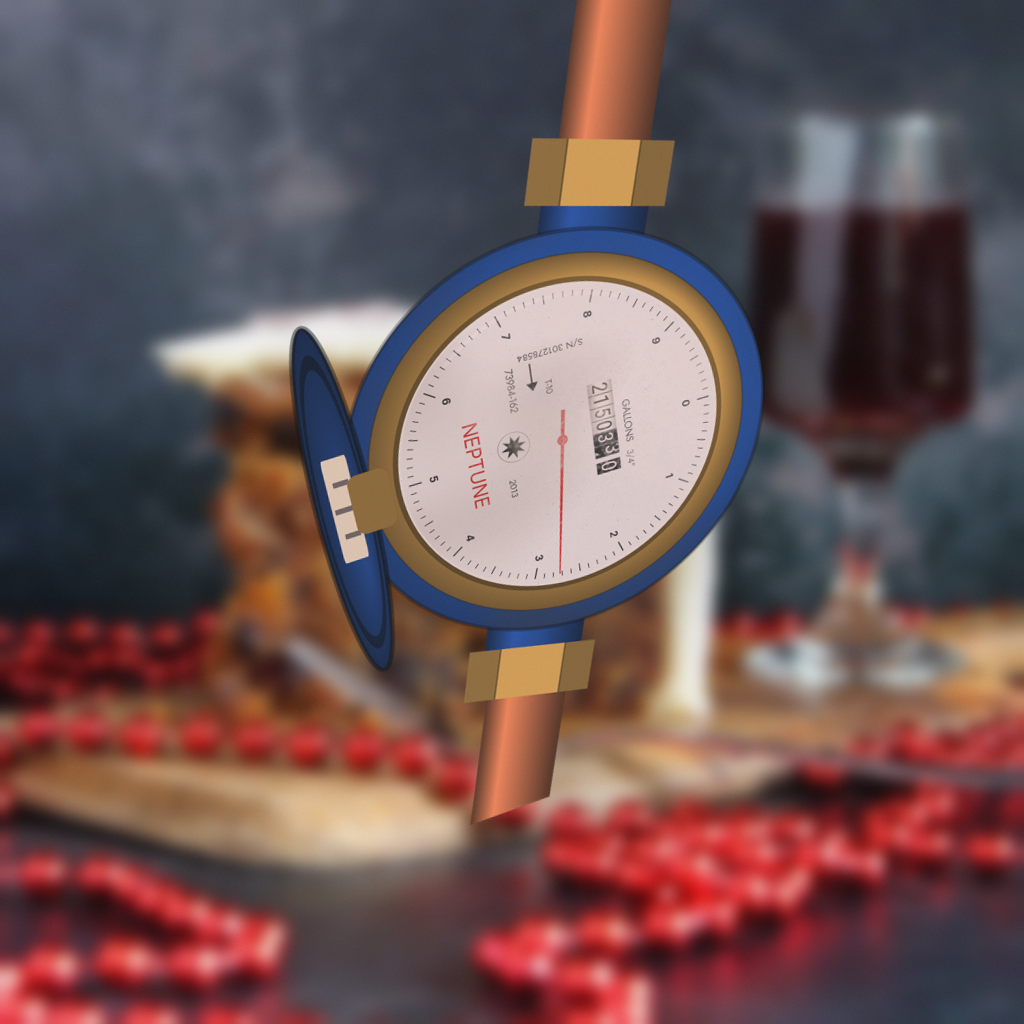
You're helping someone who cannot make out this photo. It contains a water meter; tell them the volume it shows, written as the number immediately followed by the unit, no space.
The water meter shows 2150332.7gal
